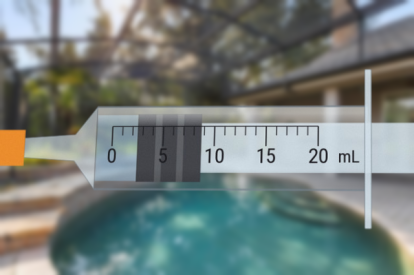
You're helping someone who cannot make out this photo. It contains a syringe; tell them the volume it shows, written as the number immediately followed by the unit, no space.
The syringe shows 2.5mL
